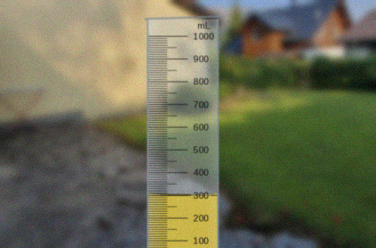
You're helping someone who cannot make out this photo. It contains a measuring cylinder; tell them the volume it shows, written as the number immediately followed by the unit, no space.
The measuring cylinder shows 300mL
